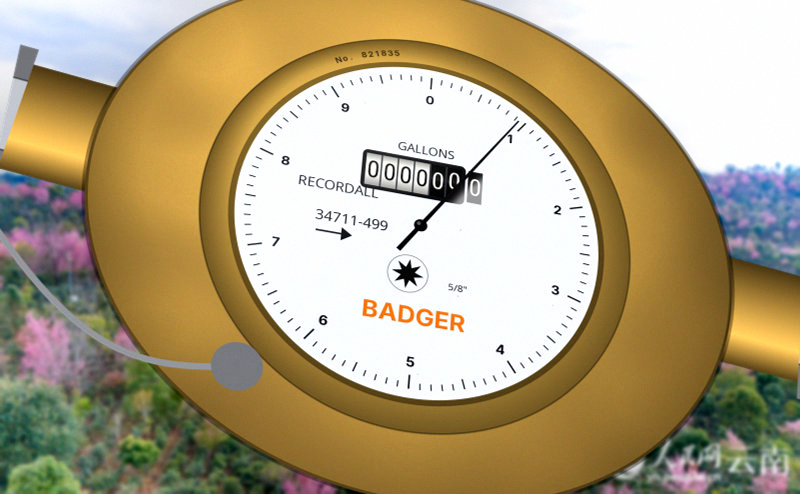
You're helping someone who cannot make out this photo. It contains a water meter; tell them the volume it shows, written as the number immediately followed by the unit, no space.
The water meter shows 0.9gal
